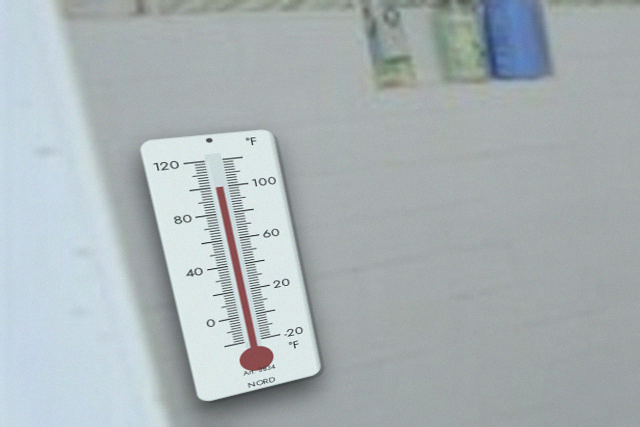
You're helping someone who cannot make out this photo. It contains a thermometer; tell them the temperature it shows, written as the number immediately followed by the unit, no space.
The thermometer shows 100°F
